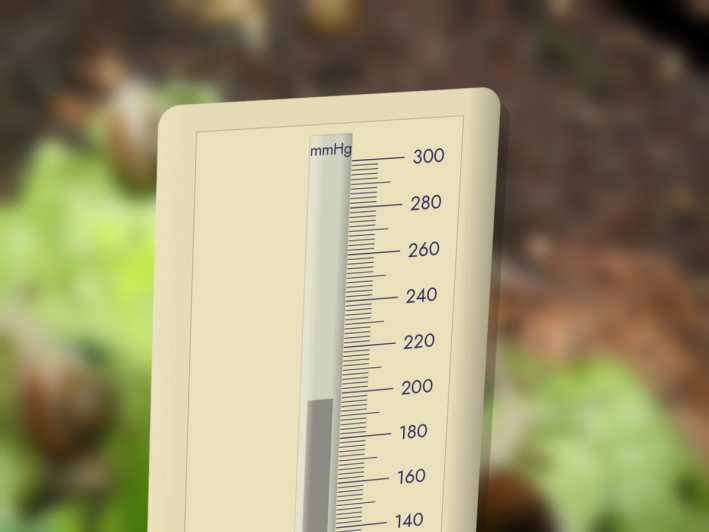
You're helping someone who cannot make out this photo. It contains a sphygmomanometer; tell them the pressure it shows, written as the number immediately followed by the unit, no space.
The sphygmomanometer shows 198mmHg
